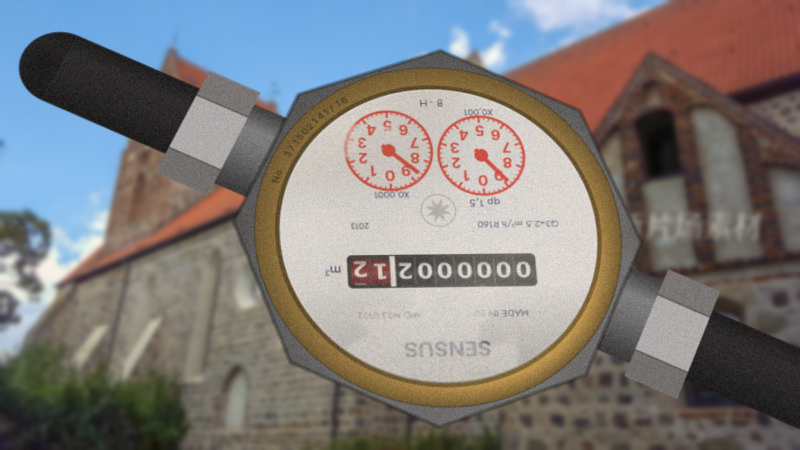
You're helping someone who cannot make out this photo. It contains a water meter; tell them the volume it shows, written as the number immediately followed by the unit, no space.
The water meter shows 2.1188m³
